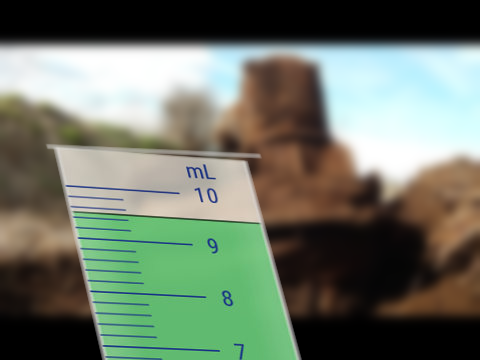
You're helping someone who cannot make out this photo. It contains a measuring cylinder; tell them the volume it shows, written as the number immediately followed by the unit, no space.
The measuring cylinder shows 9.5mL
